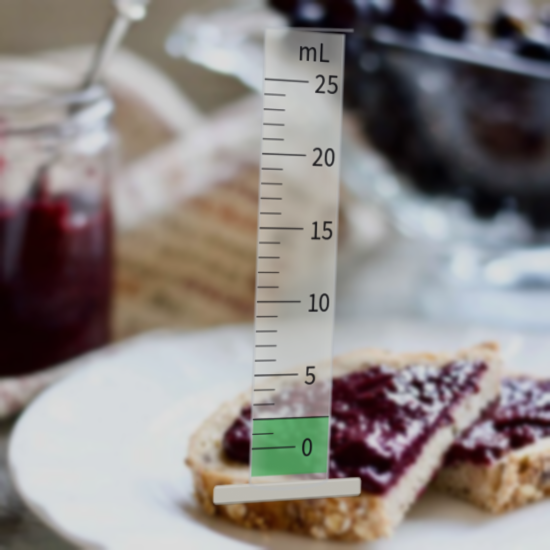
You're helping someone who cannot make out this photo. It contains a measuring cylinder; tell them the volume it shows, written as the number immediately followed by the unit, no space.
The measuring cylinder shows 2mL
